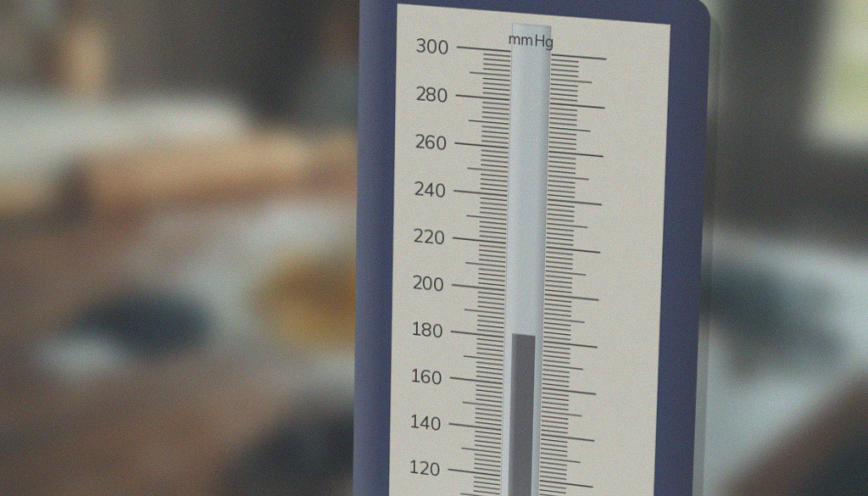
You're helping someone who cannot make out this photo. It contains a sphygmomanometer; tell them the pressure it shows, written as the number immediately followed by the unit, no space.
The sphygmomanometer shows 182mmHg
